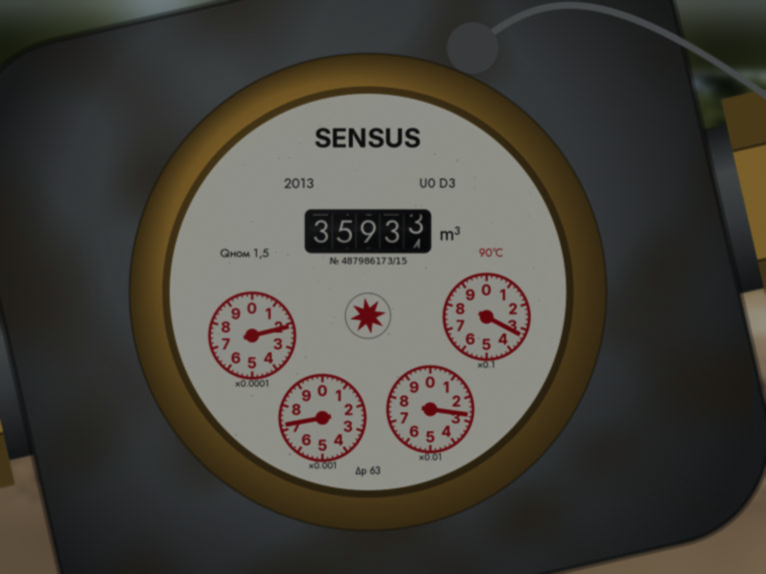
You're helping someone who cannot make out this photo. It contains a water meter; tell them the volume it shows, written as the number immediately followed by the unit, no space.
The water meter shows 35933.3272m³
